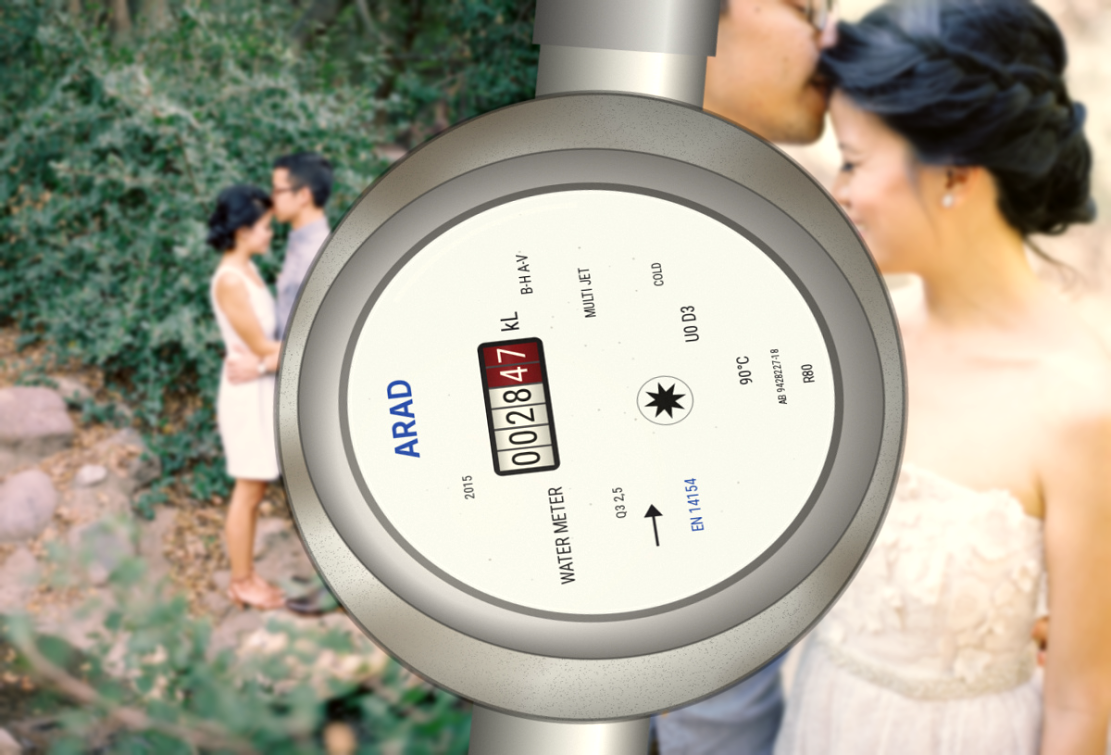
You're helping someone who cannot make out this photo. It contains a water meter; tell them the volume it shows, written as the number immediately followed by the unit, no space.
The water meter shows 28.47kL
